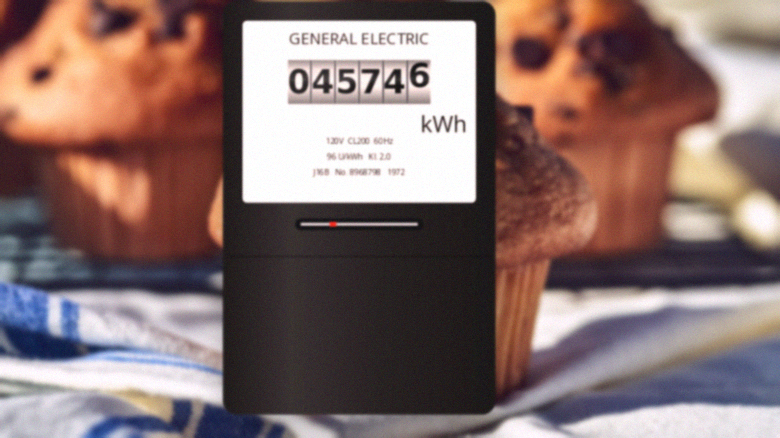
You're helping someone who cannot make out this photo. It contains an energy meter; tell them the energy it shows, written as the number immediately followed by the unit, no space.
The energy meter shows 45746kWh
